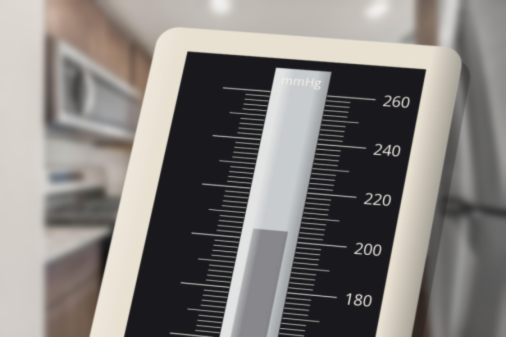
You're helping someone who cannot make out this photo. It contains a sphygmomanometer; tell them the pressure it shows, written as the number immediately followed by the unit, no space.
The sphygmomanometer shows 204mmHg
